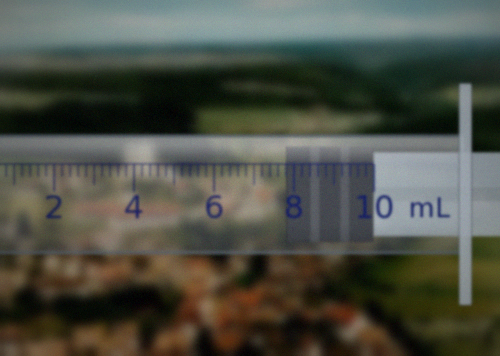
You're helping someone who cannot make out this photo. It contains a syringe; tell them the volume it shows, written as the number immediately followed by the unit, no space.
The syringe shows 7.8mL
